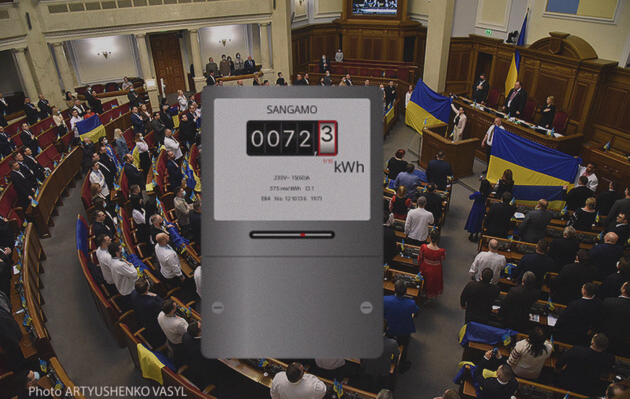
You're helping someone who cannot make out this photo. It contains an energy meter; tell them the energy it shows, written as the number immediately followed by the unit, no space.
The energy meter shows 72.3kWh
